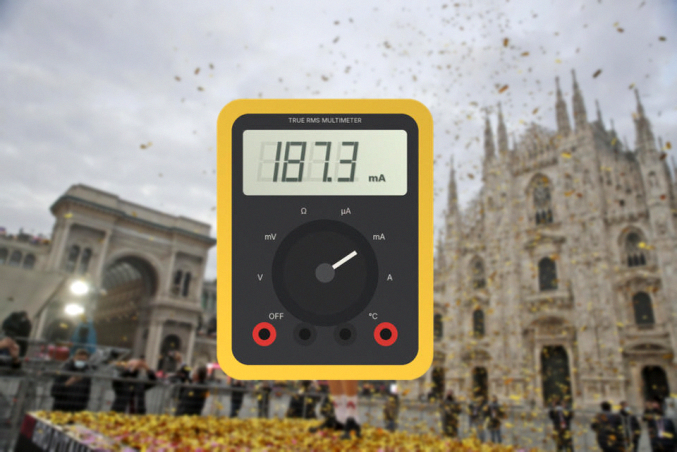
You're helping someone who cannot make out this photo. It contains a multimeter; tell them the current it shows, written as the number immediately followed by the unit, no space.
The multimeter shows 187.3mA
